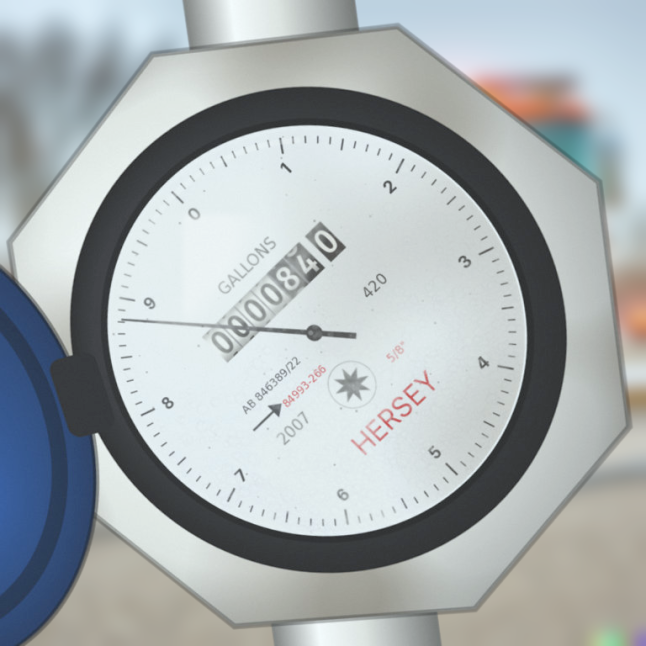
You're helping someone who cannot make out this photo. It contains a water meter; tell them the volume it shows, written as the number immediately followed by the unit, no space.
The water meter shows 838.8gal
